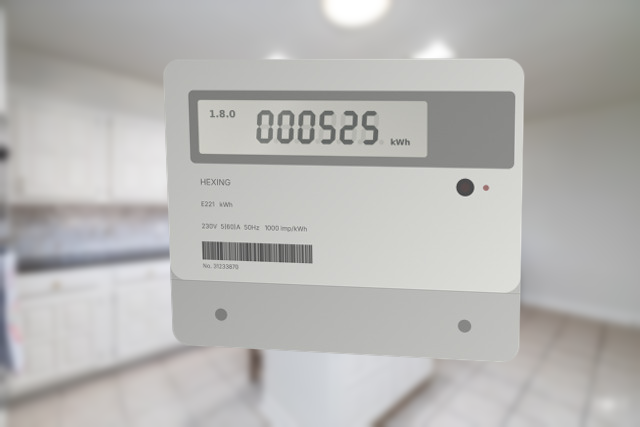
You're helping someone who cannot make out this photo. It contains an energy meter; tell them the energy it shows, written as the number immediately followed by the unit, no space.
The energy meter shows 525kWh
